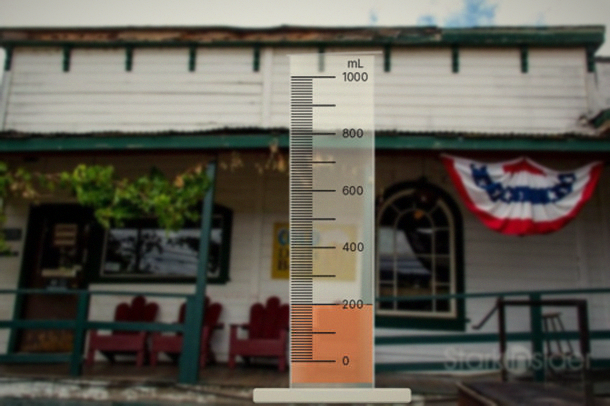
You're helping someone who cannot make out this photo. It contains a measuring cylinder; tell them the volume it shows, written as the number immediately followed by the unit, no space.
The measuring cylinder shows 200mL
